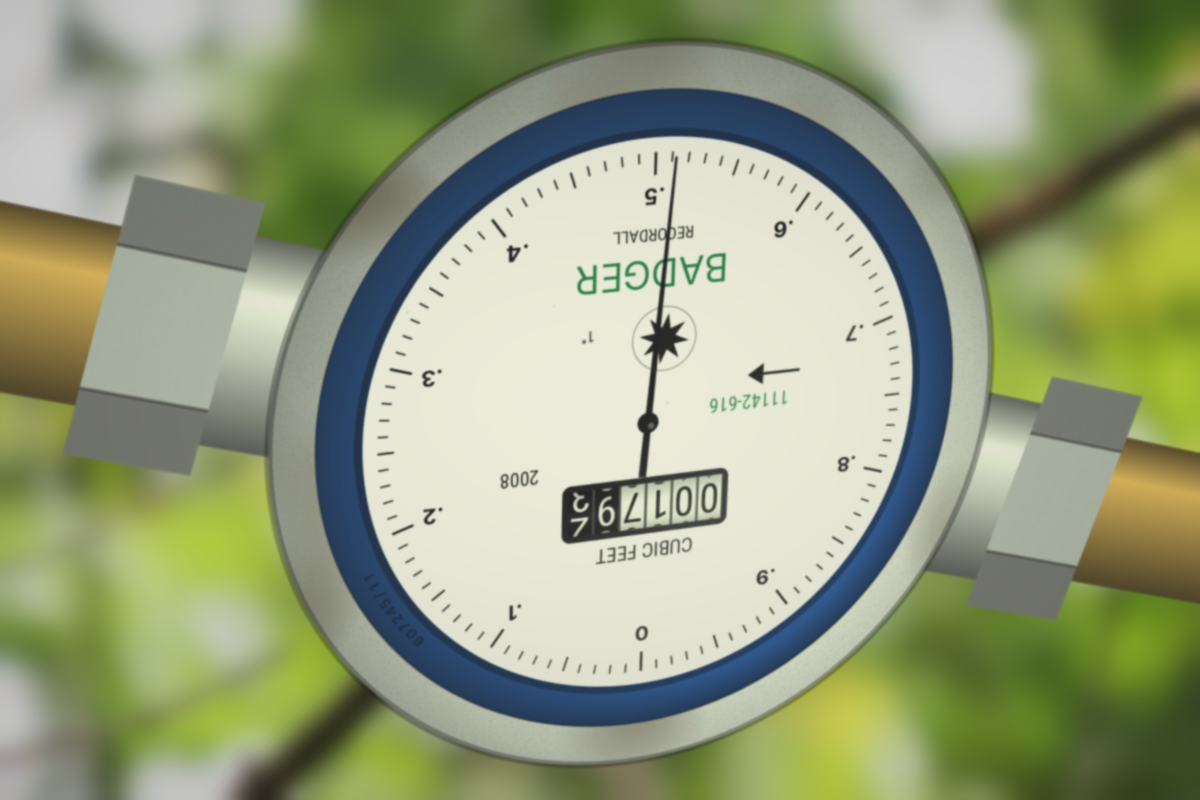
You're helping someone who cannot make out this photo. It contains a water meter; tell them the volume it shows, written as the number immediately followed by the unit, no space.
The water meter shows 1792.51ft³
